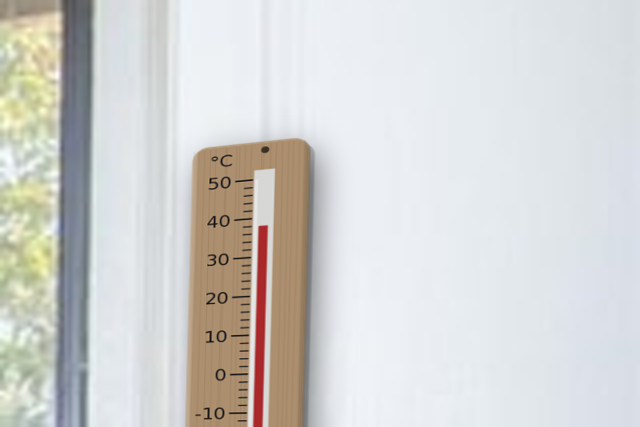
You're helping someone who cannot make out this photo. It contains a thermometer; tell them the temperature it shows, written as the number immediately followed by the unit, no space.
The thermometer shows 38°C
